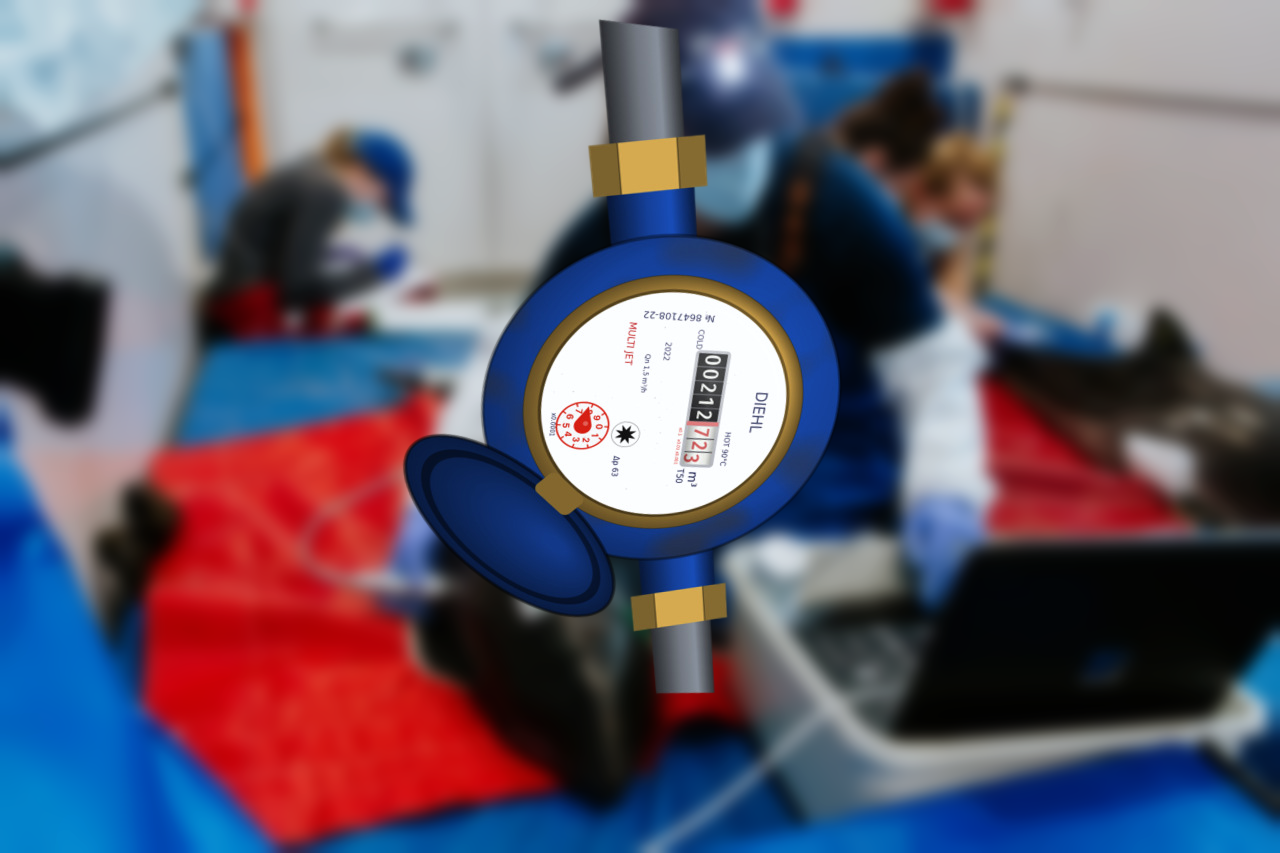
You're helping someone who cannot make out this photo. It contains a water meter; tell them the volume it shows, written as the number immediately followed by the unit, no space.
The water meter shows 212.7227m³
